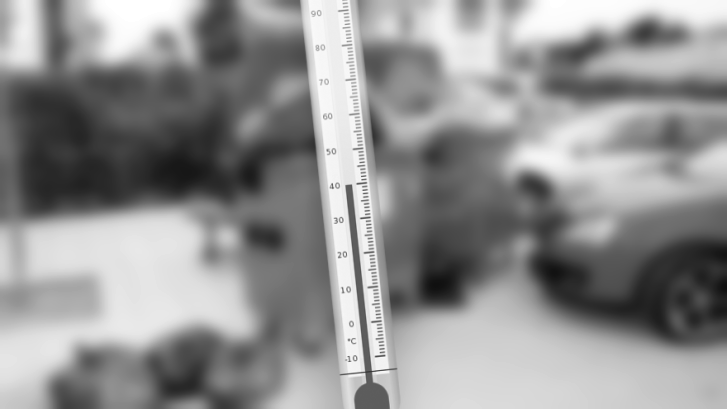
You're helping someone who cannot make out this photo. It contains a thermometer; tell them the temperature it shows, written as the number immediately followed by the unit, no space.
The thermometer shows 40°C
